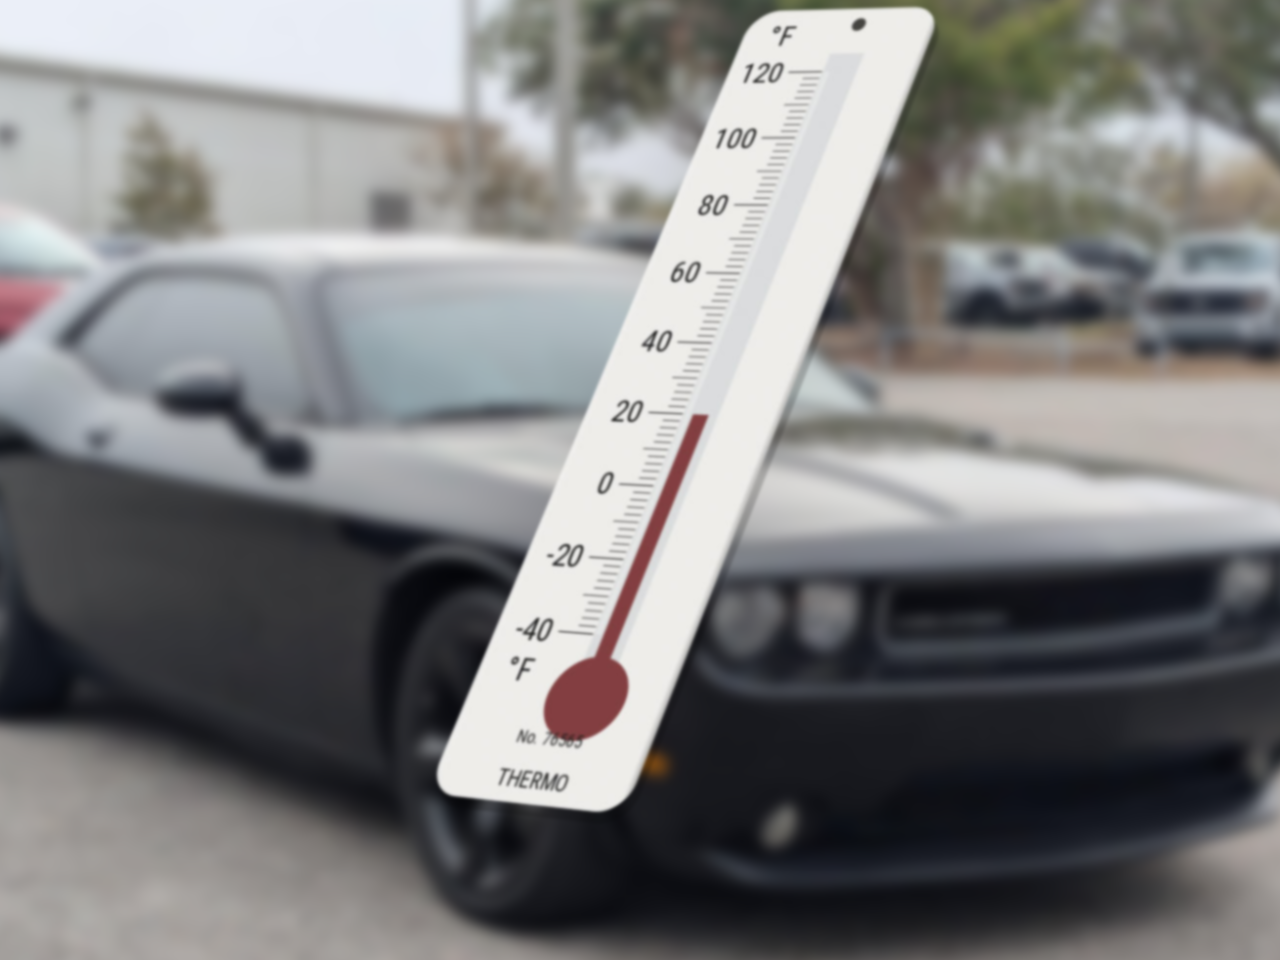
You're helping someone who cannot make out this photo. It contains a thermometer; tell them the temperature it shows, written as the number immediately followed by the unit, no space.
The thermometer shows 20°F
